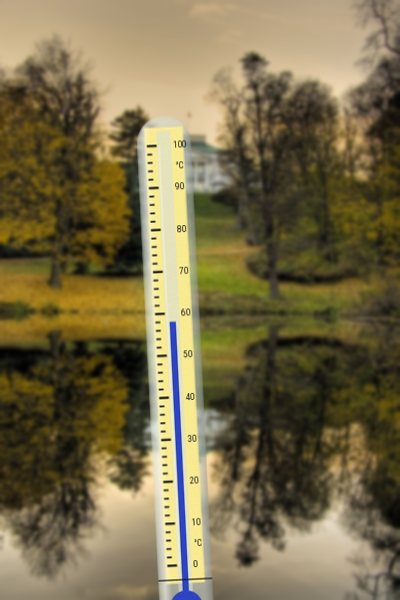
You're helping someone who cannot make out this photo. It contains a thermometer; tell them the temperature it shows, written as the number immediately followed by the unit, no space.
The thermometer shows 58°C
